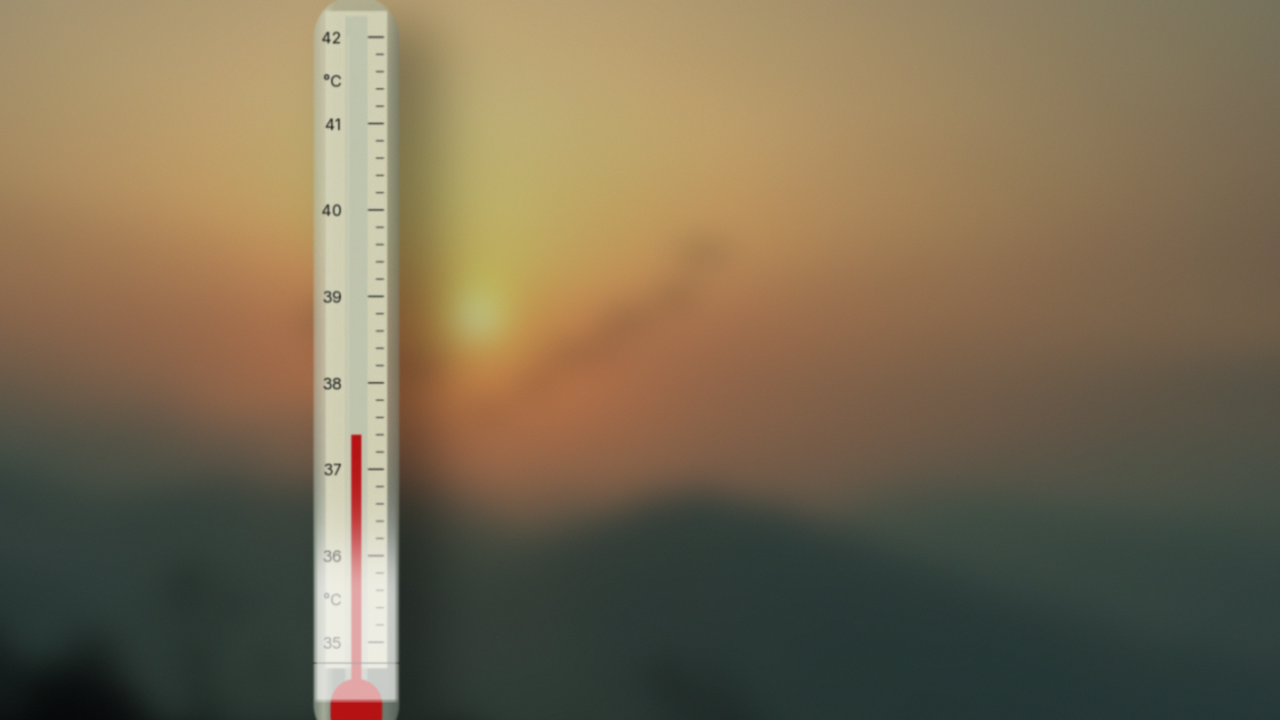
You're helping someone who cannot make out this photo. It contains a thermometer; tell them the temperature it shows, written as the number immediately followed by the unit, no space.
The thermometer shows 37.4°C
